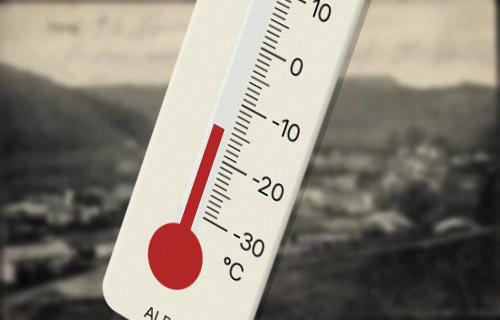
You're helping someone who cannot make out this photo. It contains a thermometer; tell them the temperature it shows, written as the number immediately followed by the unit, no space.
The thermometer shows -15°C
